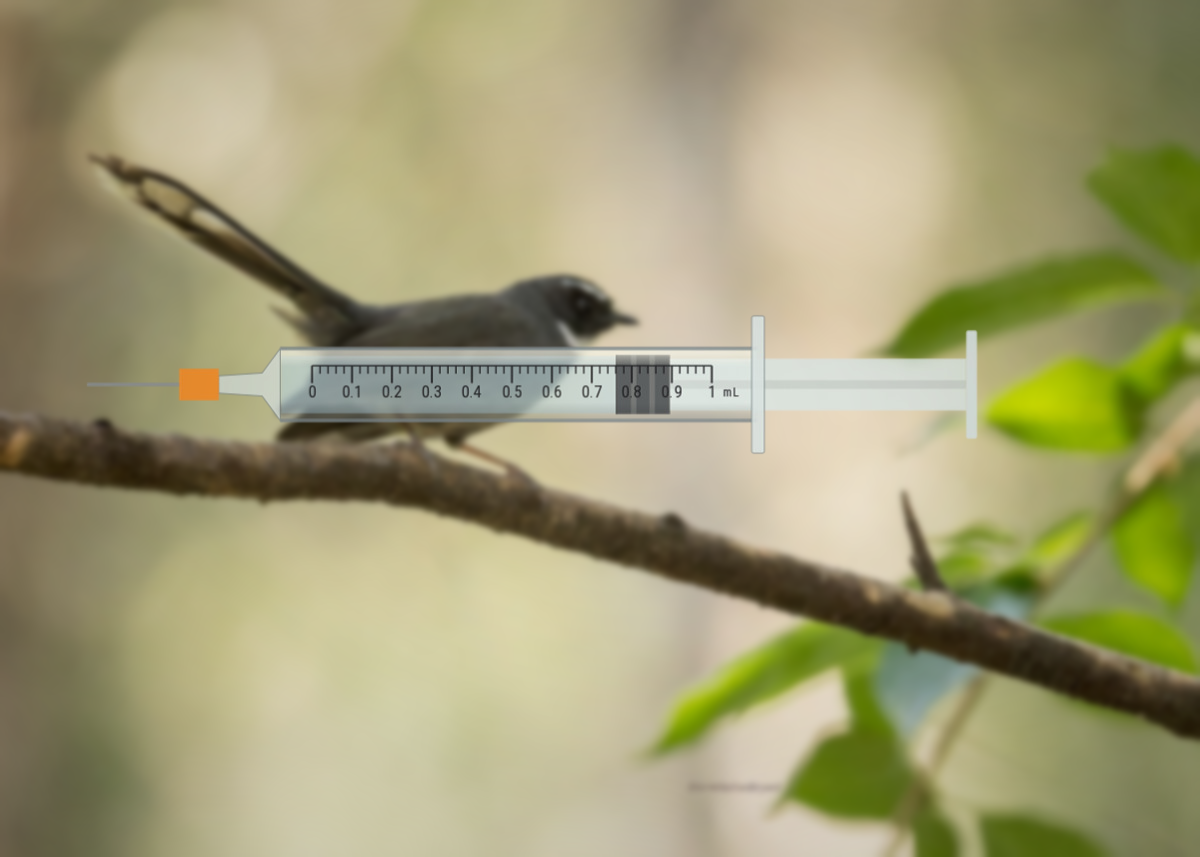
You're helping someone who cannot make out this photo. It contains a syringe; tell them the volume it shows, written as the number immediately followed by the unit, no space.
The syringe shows 0.76mL
